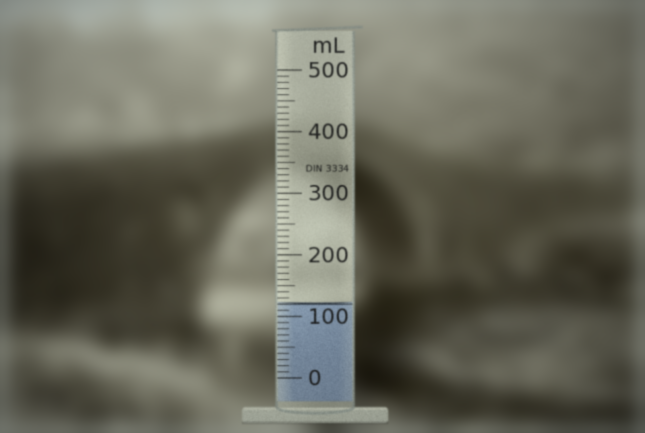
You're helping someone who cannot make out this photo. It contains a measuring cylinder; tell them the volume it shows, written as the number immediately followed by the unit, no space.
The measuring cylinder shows 120mL
